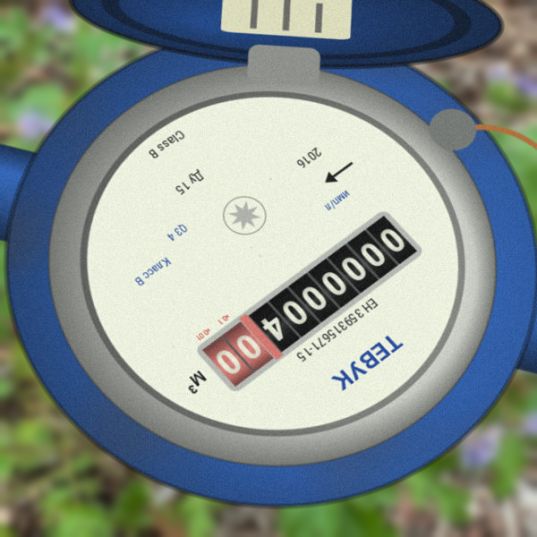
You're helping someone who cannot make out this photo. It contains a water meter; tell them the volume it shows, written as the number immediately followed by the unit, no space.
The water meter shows 4.00m³
